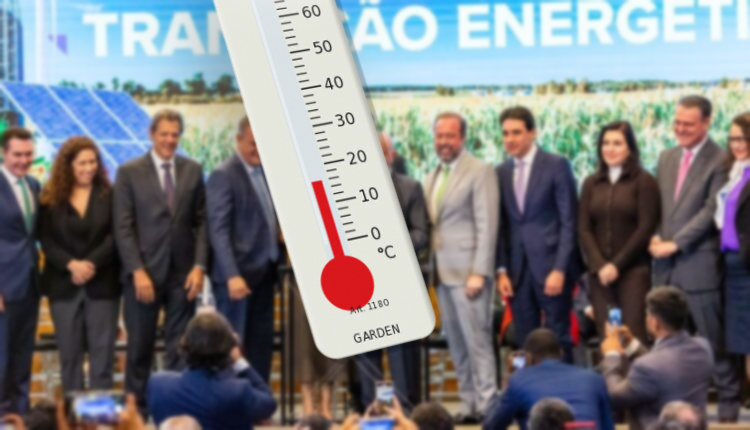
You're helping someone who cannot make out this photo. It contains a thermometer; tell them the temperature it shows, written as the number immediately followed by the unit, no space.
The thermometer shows 16°C
